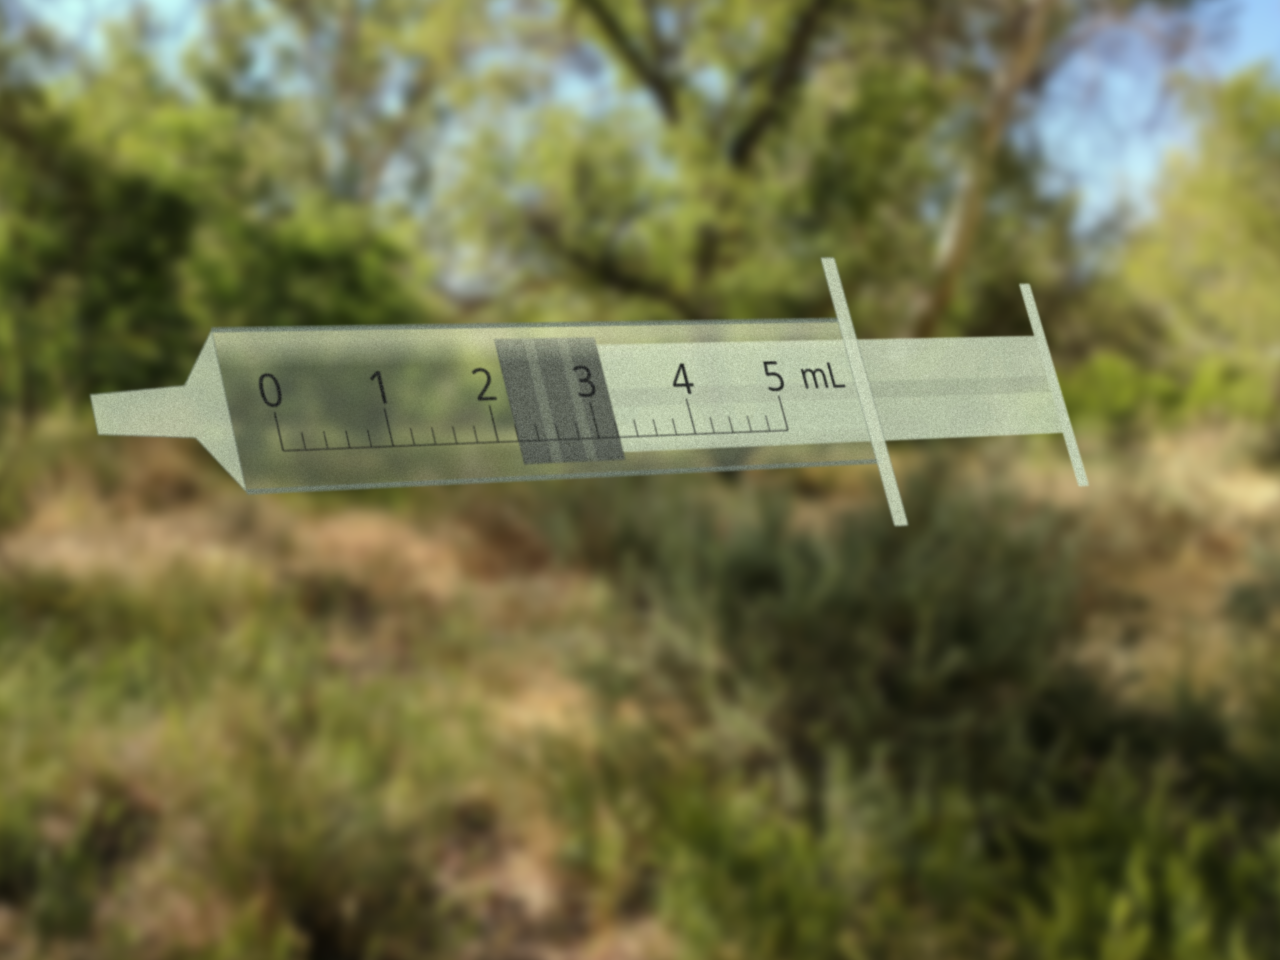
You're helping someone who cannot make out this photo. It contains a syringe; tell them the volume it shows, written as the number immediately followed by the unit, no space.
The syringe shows 2.2mL
